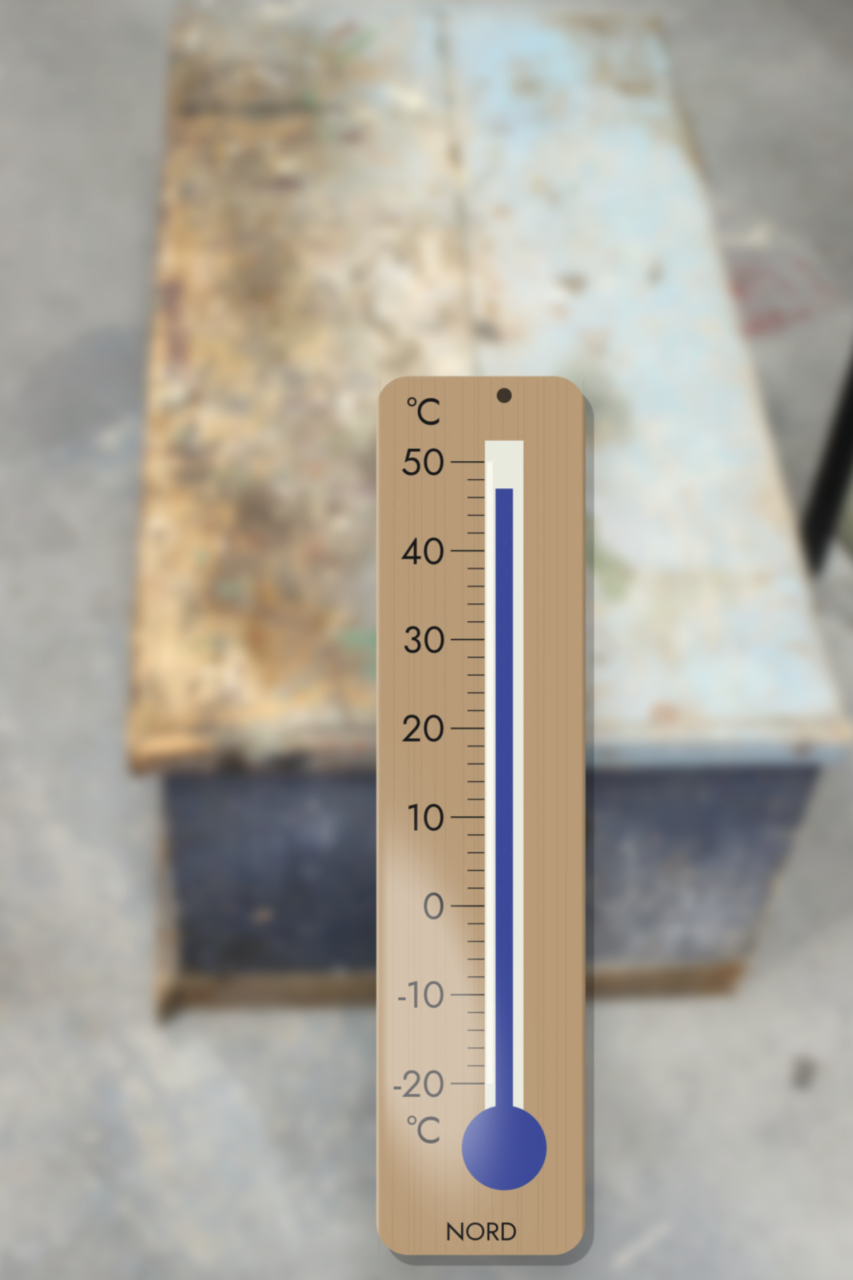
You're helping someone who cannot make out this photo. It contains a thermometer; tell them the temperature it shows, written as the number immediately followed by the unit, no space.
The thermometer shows 47°C
